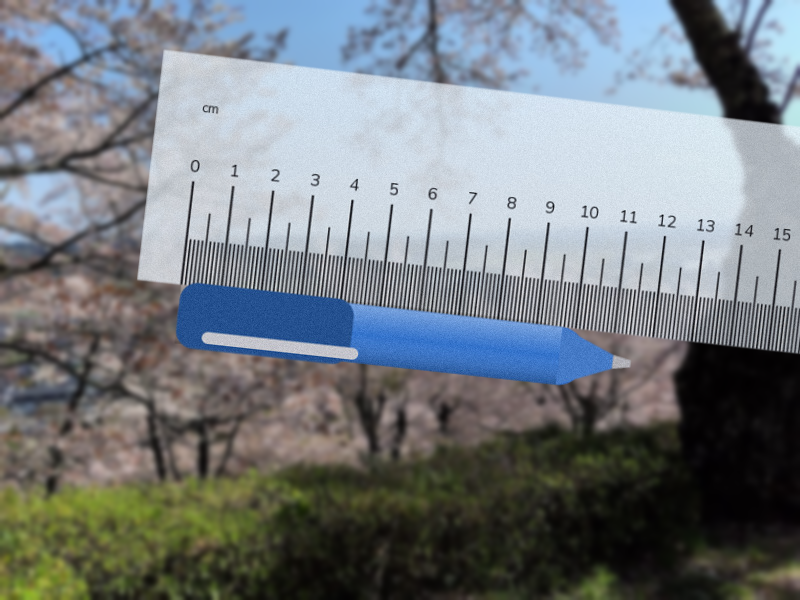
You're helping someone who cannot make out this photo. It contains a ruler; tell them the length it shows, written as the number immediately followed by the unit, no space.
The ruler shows 11.5cm
